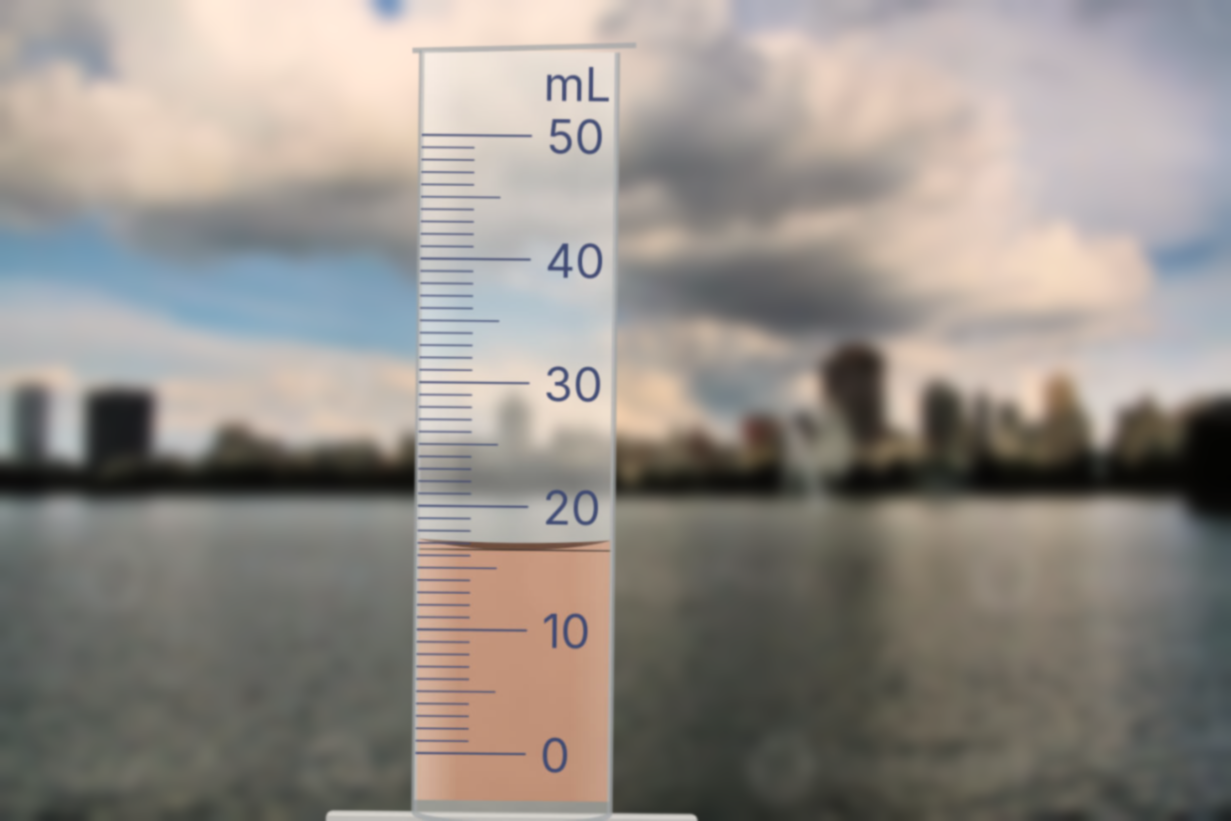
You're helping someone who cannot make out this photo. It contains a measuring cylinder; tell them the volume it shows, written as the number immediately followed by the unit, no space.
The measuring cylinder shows 16.5mL
